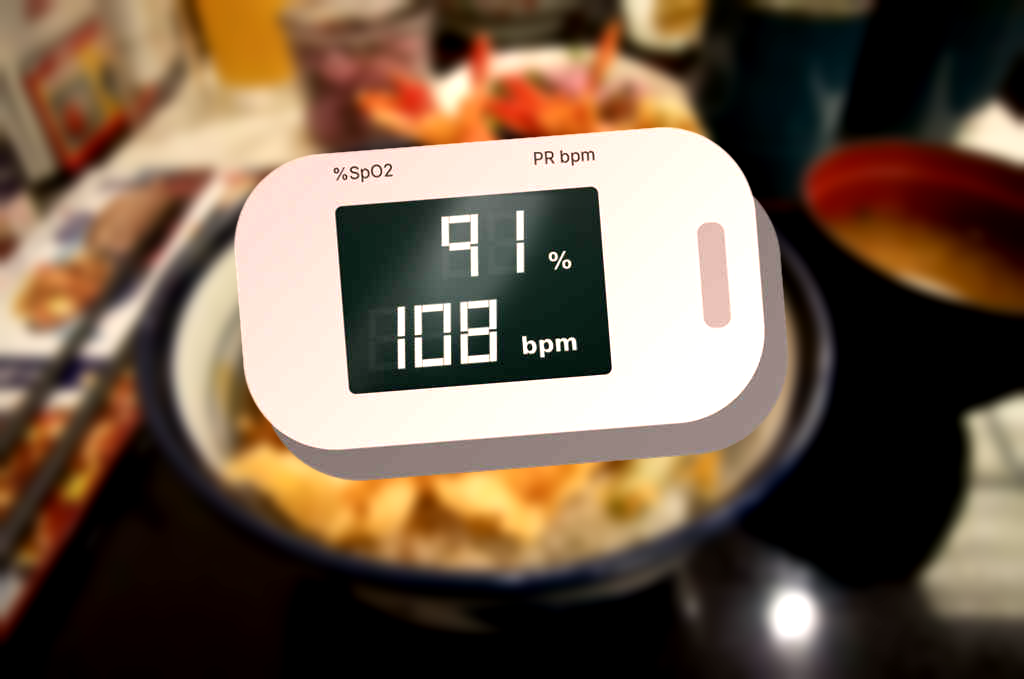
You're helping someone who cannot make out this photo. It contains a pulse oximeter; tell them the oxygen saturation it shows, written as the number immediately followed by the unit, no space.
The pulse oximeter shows 91%
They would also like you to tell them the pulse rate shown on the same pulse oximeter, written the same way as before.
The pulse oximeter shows 108bpm
